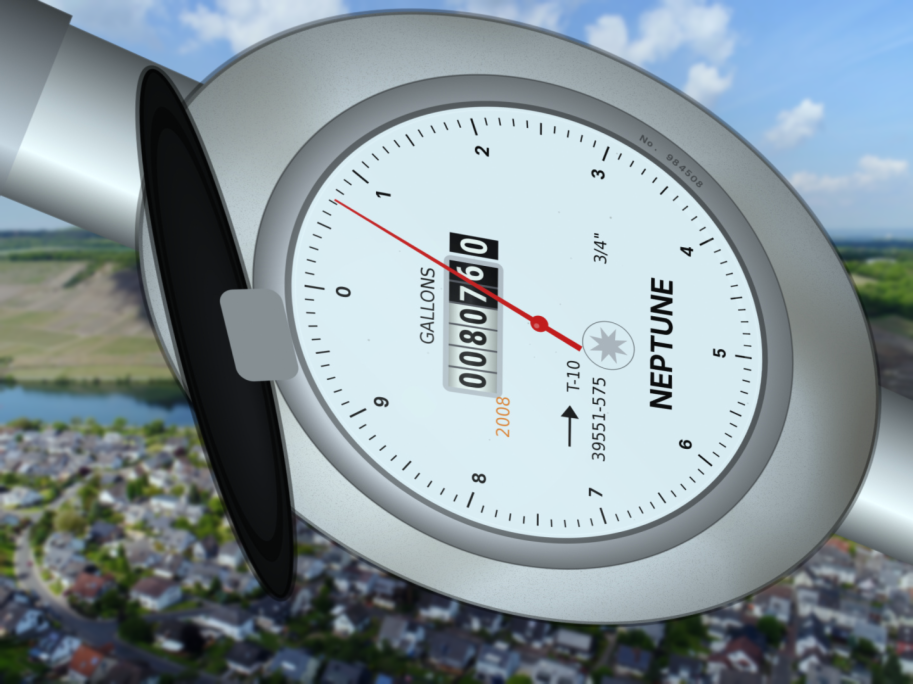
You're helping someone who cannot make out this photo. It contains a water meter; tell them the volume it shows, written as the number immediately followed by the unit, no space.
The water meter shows 80760.7gal
